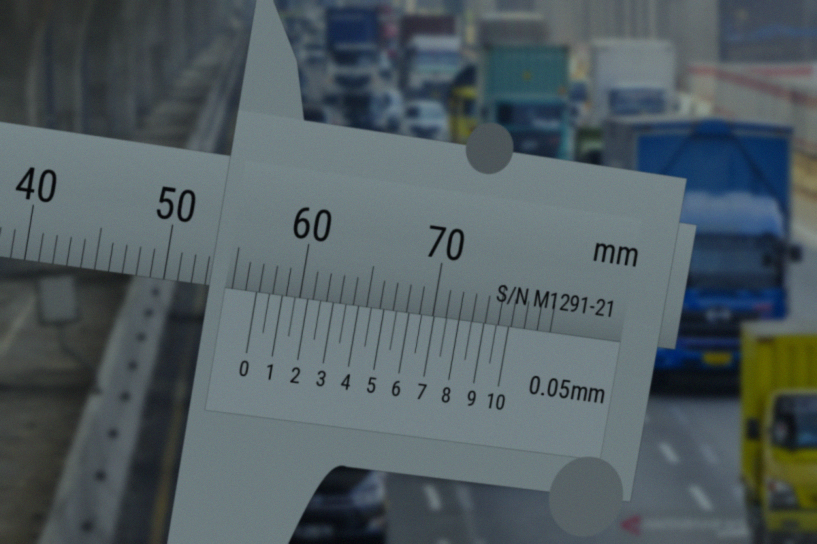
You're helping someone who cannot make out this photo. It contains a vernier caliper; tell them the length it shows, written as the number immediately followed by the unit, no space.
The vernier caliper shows 56.8mm
